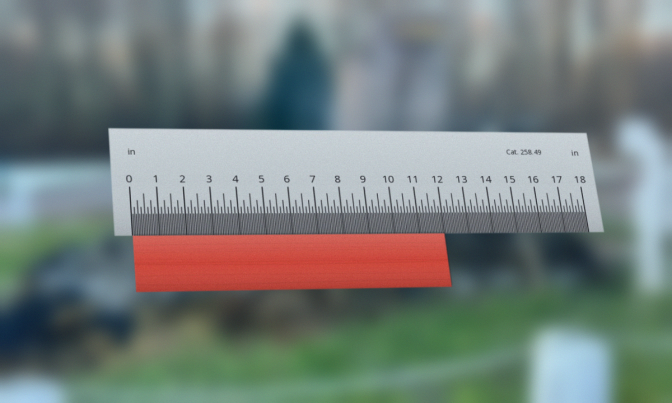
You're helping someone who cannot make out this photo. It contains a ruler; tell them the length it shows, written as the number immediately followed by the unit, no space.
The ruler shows 12in
